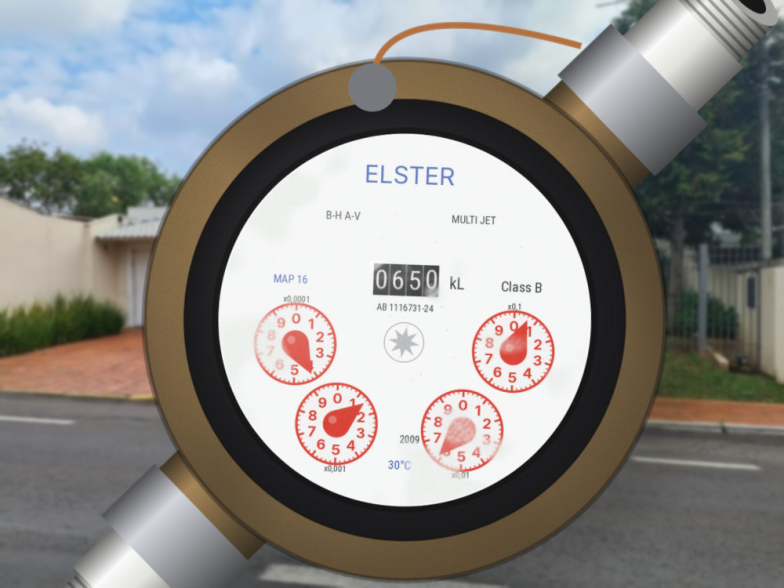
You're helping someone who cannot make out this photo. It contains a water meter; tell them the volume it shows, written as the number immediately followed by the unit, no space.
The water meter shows 650.0614kL
